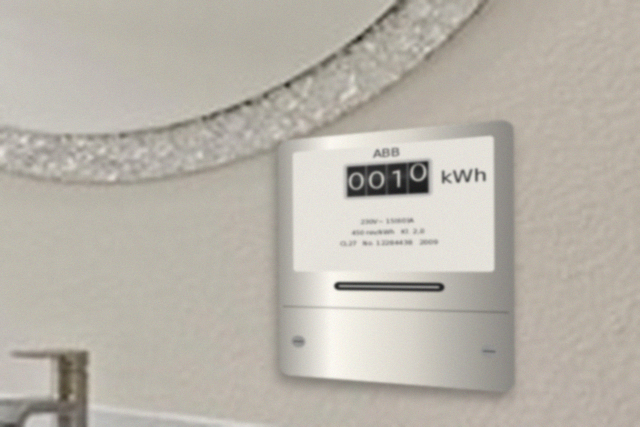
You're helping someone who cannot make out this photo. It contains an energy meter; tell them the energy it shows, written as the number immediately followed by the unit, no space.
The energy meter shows 10kWh
